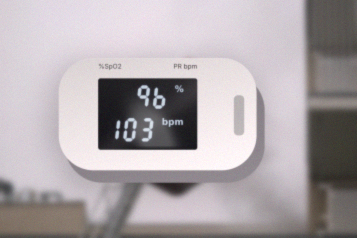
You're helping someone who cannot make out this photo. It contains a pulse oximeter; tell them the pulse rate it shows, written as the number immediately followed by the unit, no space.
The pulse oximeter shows 103bpm
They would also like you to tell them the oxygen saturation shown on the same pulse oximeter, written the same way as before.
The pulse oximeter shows 96%
